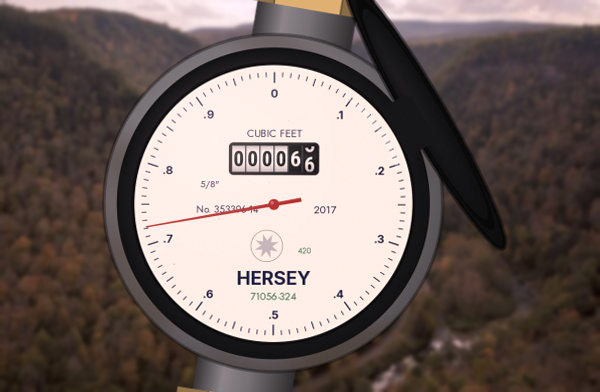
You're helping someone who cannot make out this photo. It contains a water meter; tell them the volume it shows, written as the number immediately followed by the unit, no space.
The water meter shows 65.72ft³
